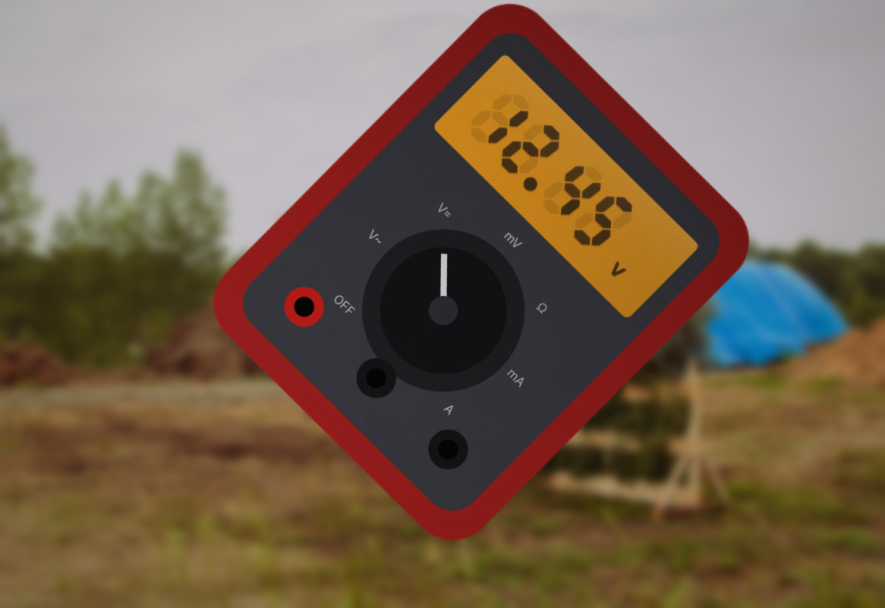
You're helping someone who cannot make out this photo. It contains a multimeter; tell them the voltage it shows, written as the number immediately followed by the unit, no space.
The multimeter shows 12.45V
